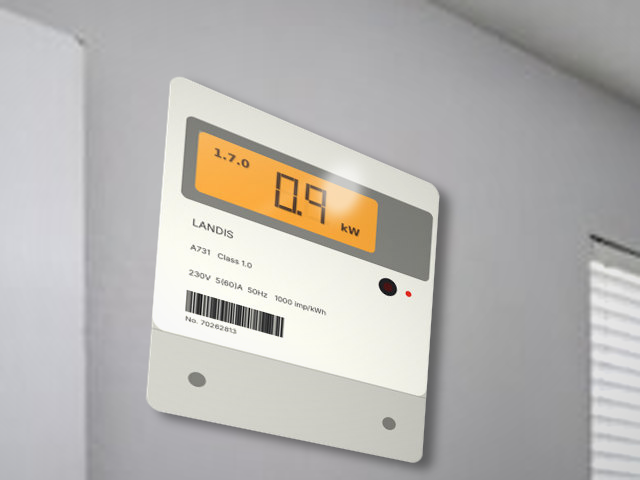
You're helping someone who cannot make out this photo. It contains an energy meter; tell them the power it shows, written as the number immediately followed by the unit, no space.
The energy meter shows 0.9kW
